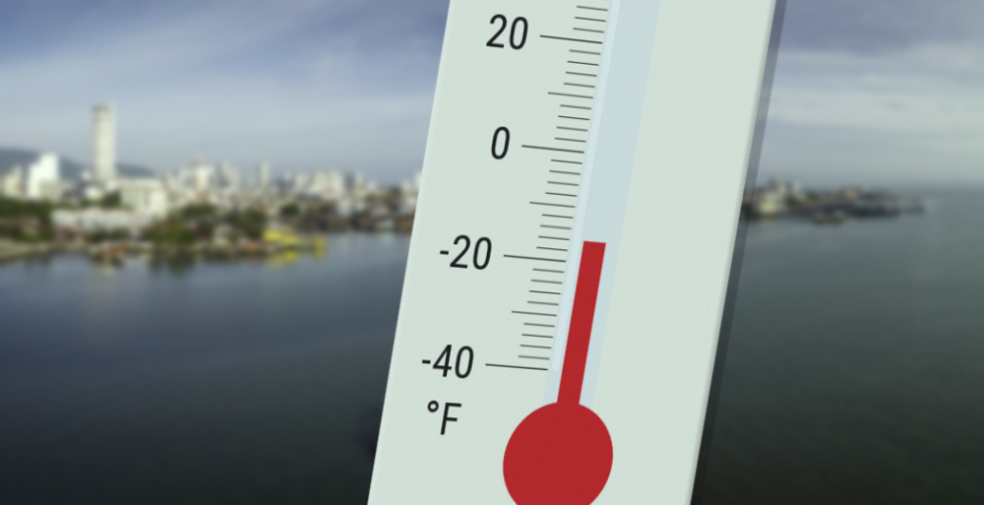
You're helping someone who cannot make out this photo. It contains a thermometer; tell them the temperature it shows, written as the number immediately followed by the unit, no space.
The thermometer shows -16°F
